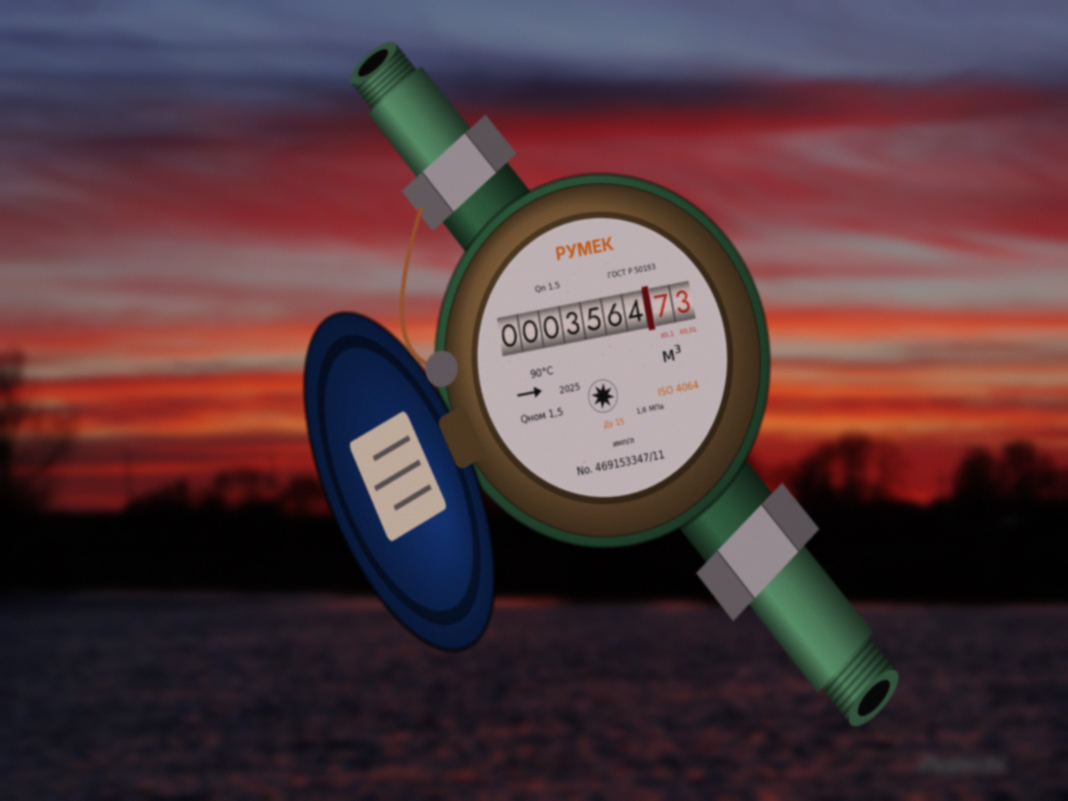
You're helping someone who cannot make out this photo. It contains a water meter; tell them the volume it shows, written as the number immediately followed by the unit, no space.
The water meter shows 3564.73m³
